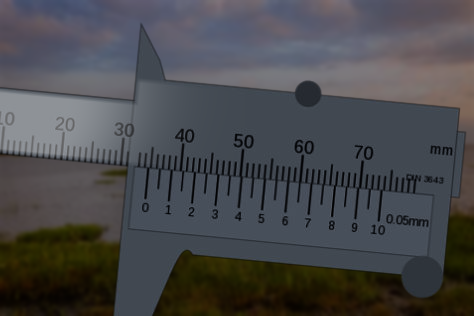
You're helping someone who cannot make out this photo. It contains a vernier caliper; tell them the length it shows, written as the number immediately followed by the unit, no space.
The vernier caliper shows 34.6mm
